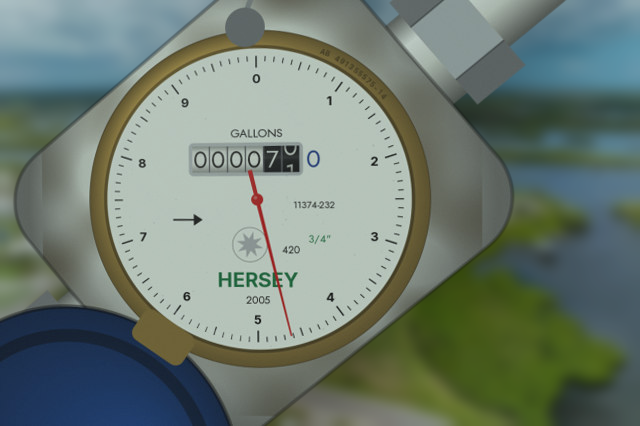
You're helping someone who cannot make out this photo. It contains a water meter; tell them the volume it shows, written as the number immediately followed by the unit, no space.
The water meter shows 704.6gal
